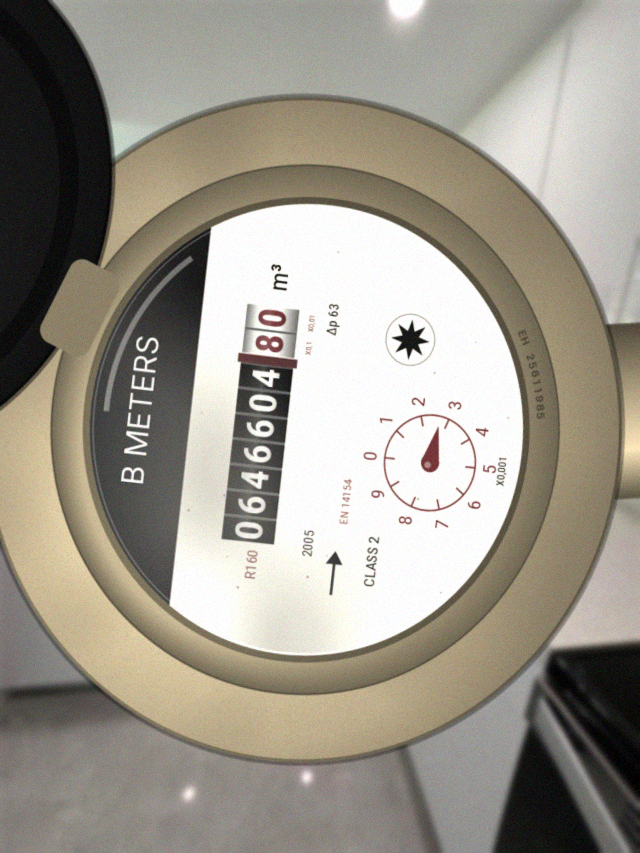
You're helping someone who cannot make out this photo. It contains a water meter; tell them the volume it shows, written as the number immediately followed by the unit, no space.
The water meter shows 646604.802m³
